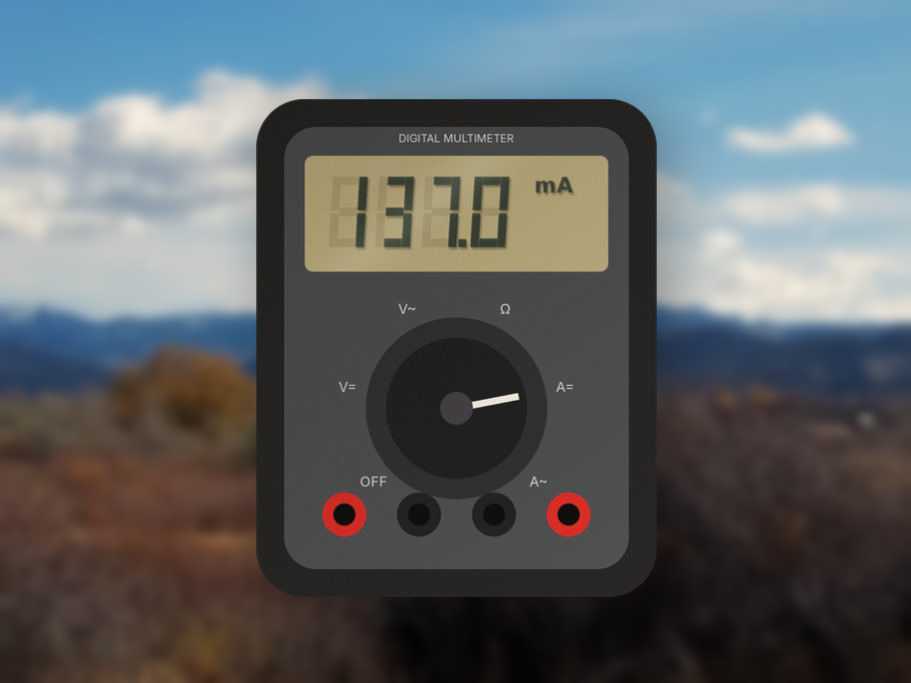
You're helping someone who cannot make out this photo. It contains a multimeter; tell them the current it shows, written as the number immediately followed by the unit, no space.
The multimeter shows 137.0mA
